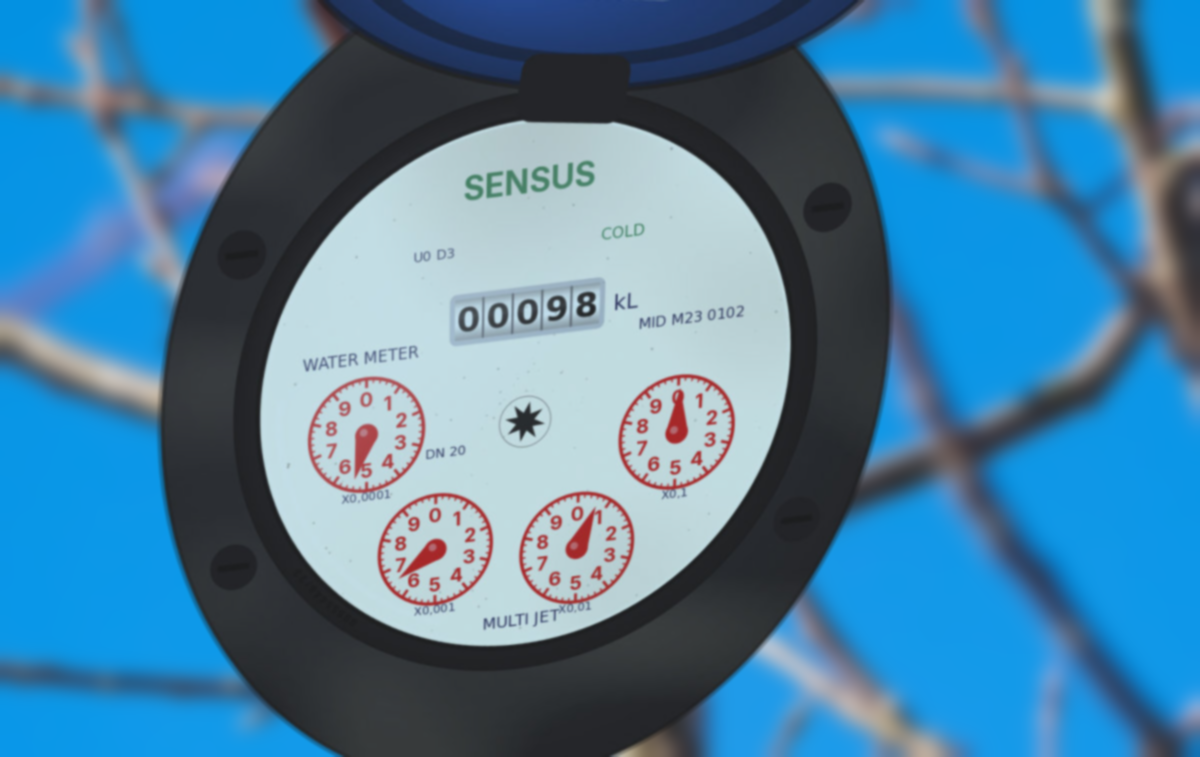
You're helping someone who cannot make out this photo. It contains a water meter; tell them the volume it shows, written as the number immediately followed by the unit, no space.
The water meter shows 98.0065kL
